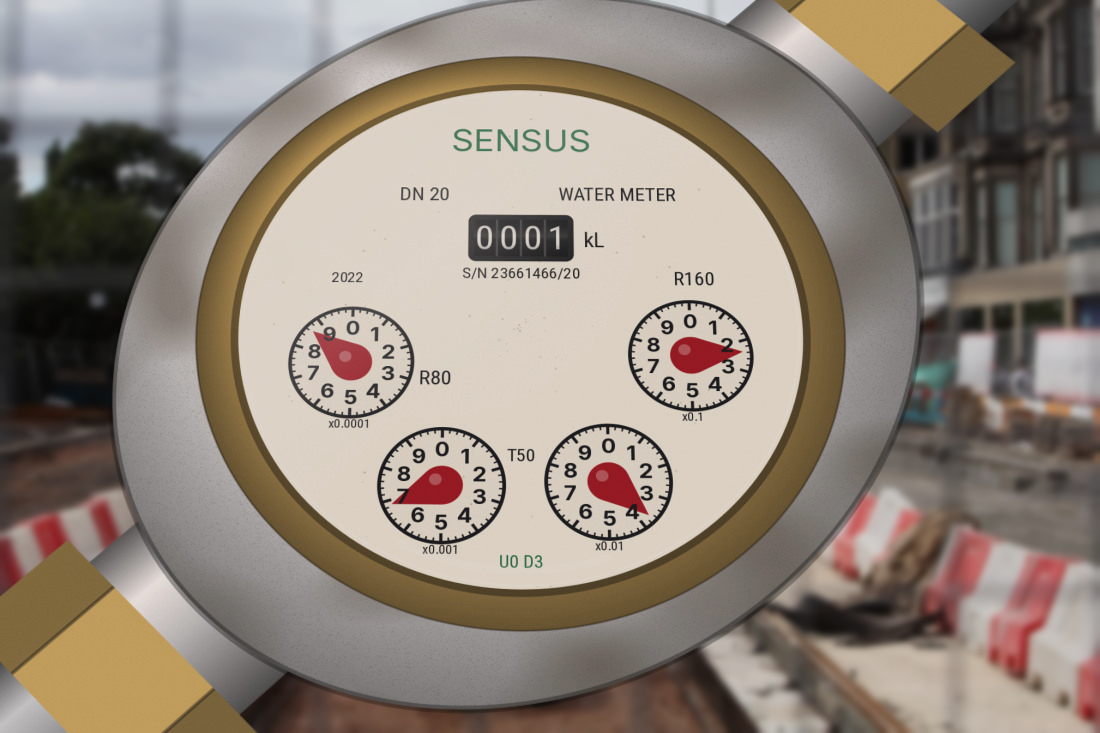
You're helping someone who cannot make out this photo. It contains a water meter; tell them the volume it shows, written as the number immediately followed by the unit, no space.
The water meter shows 1.2368kL
